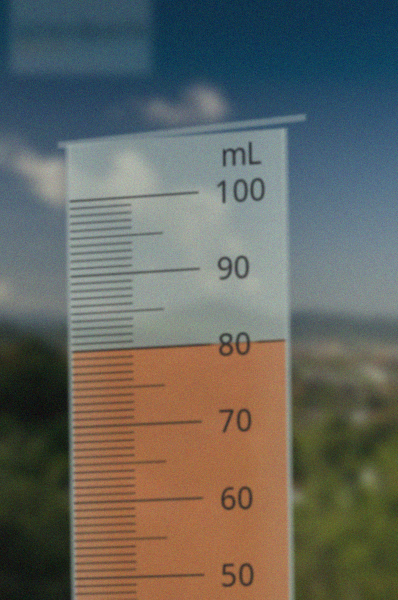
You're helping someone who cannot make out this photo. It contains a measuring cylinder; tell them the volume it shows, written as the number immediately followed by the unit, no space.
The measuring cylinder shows 80mL
